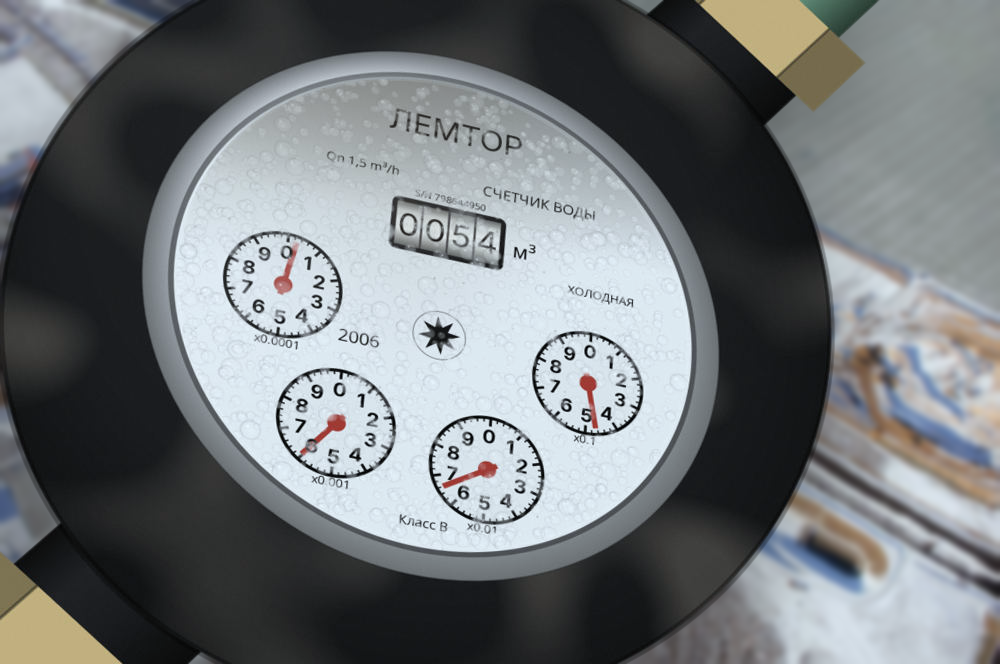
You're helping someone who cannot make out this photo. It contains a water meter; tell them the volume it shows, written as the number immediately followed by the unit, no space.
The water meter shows 54.4660m³
